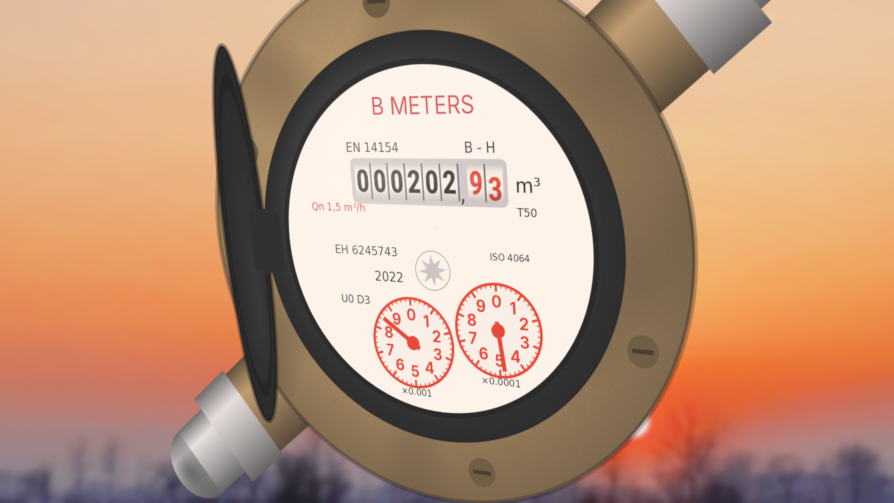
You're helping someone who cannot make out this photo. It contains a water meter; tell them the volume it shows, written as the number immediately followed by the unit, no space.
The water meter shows 202.9284m³
